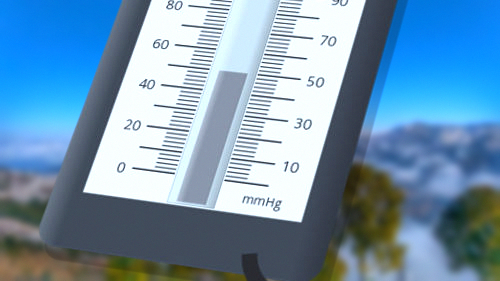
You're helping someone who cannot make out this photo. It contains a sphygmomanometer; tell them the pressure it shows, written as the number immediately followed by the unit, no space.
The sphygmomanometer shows 50mmHg
